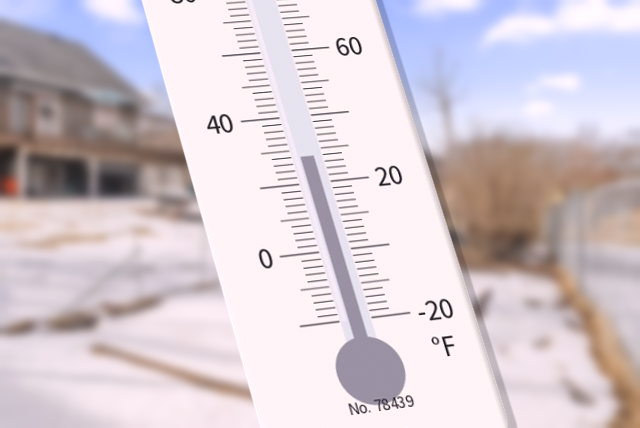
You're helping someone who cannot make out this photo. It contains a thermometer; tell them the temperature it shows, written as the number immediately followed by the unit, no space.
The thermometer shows 28°F
